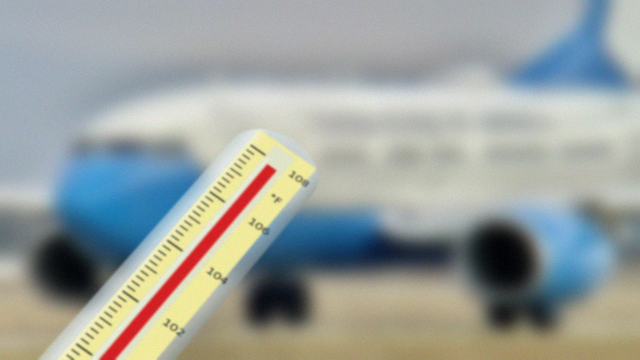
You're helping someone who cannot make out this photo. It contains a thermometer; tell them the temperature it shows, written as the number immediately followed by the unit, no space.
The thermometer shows 107.8°F
